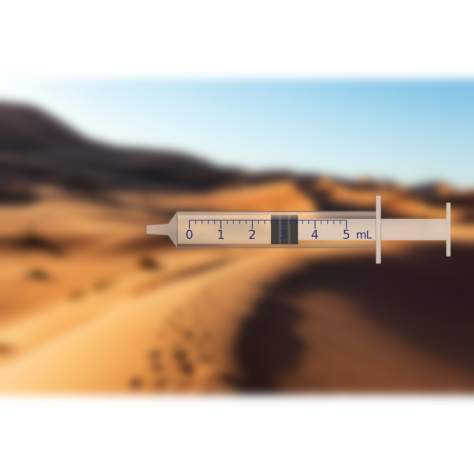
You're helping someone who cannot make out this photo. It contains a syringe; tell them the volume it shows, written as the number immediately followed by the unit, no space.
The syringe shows 2.6mL
